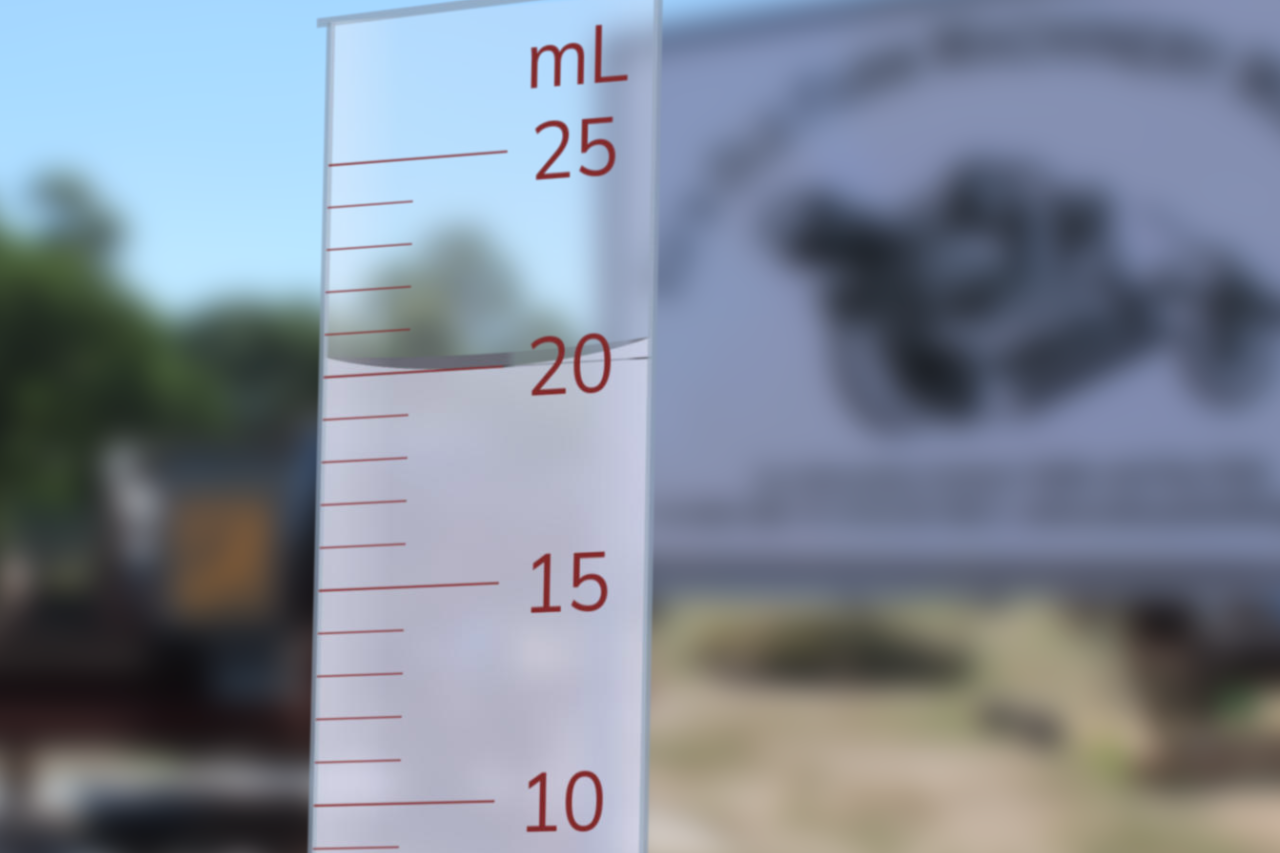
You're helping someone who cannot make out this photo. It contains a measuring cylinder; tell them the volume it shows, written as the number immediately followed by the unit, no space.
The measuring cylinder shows 20mL
